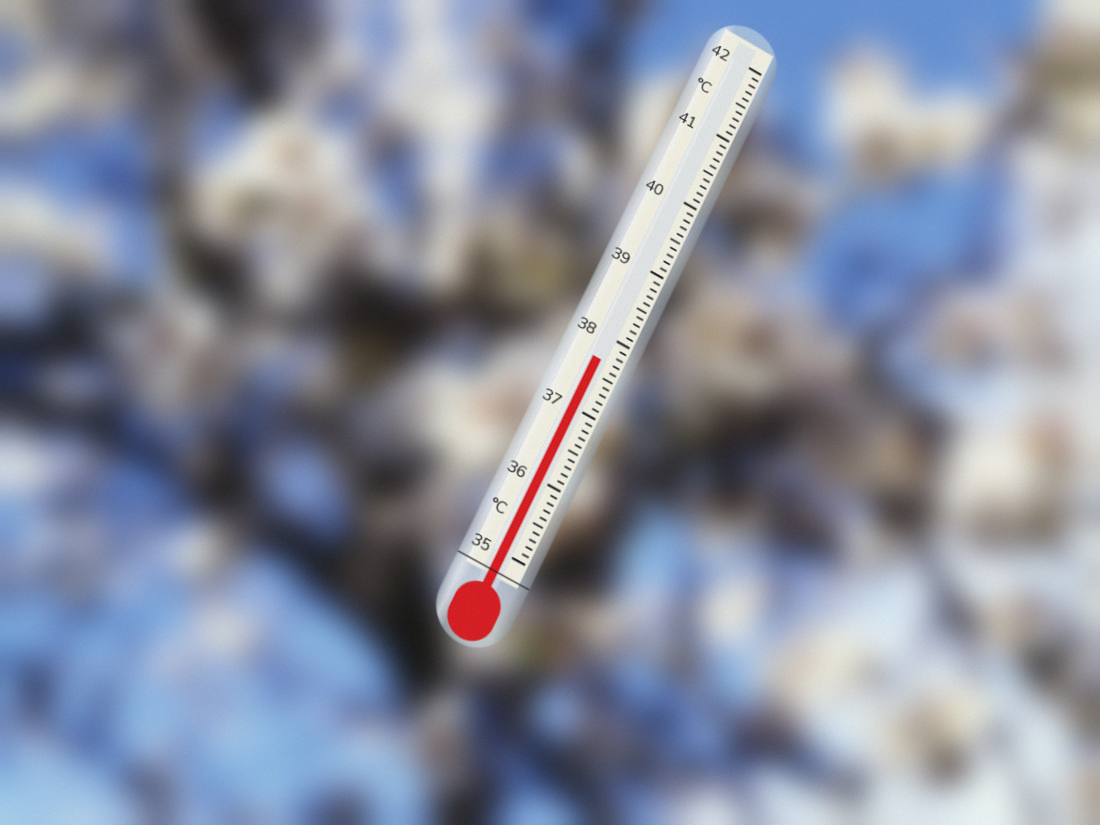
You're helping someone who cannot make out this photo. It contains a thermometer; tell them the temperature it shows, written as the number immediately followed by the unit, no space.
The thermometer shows 37.7°C
